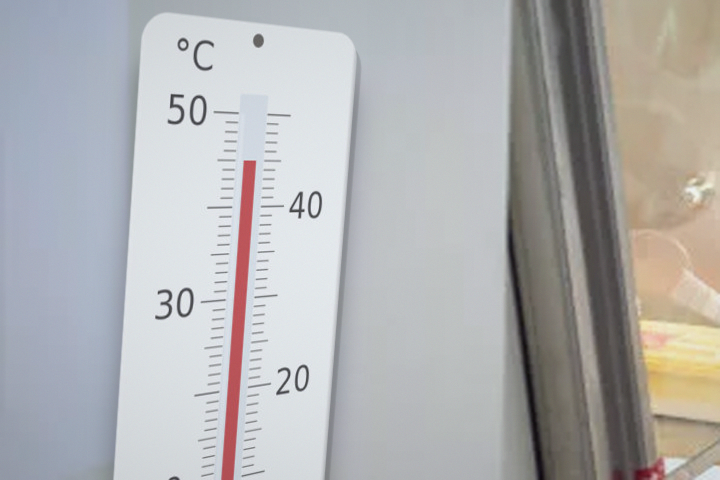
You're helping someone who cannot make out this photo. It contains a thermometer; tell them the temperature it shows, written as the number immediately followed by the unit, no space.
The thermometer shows 45°C
